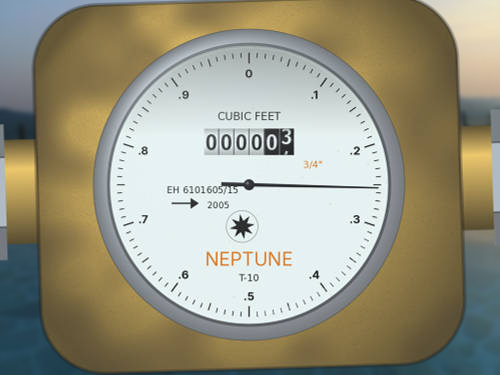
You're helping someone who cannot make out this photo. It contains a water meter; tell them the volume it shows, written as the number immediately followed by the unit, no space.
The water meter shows 3.25ft³
